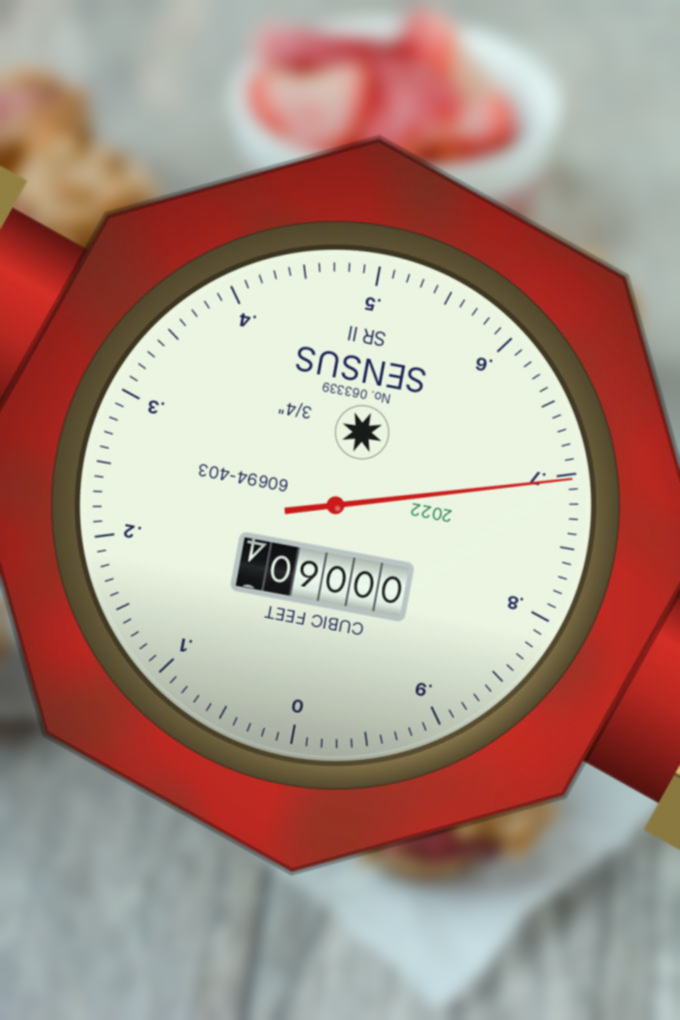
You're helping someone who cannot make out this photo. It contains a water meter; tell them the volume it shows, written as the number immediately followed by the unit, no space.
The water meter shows 603.70ft³
